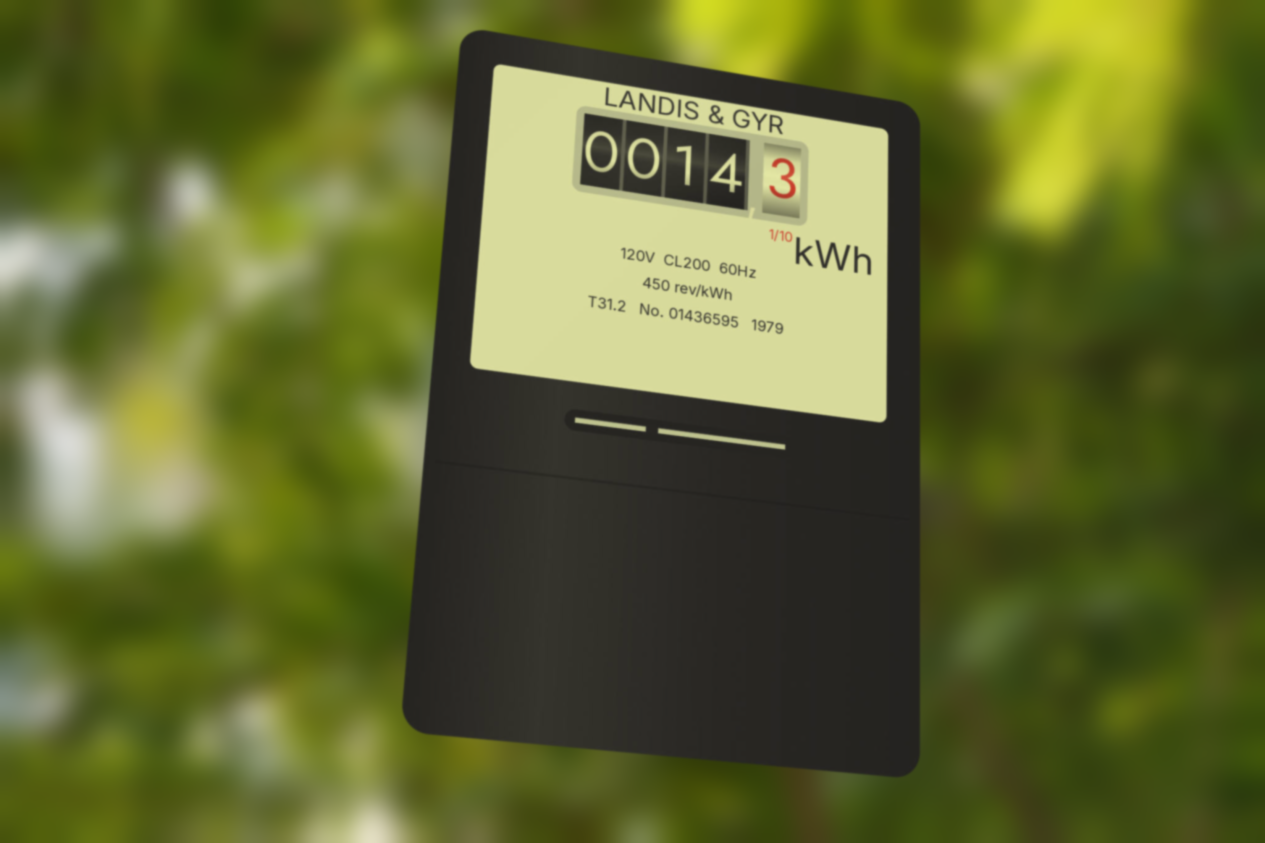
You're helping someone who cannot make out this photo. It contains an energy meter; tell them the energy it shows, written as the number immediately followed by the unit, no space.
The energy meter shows 14.3kWh
